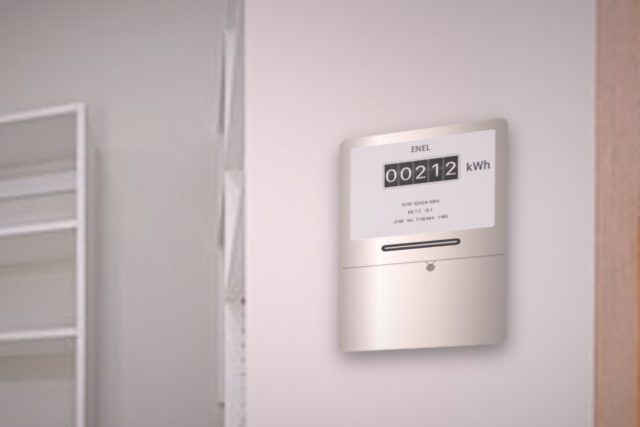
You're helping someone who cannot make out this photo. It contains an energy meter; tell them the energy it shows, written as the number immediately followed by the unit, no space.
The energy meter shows 212kWh
